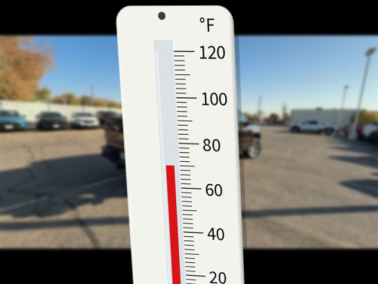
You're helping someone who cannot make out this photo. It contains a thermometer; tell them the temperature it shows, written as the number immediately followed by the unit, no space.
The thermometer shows 70°F
